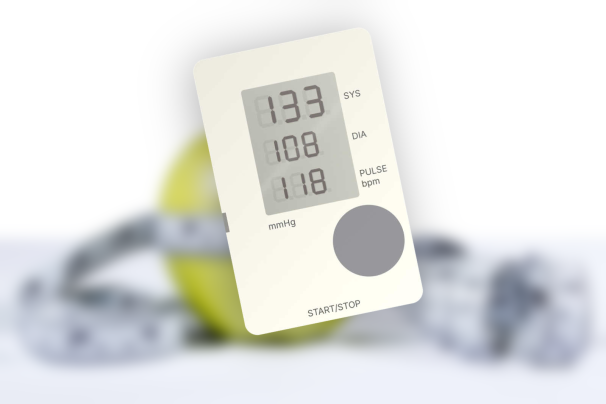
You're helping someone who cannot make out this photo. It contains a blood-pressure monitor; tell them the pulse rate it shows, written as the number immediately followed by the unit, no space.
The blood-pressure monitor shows 118bpm
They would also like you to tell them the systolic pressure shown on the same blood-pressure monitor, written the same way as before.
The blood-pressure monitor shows 133mmHg
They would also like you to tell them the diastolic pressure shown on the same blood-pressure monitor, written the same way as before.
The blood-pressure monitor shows 108mmHg
